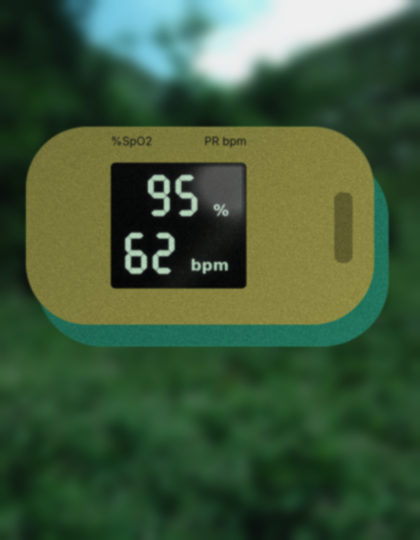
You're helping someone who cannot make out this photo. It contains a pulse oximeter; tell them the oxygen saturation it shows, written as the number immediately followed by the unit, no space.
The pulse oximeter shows 95%
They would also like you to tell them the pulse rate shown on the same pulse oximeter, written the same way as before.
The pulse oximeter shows 62bpm
